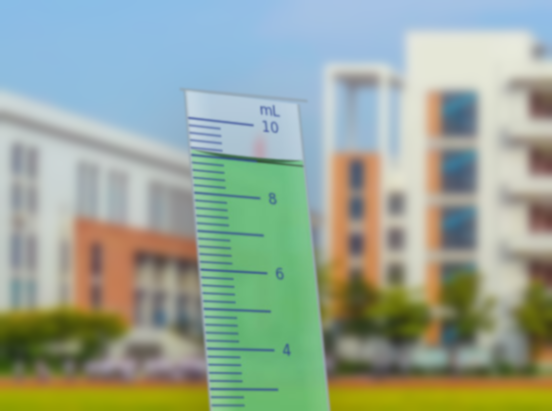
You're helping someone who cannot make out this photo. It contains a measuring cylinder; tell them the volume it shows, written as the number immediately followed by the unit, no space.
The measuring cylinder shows 9mL
